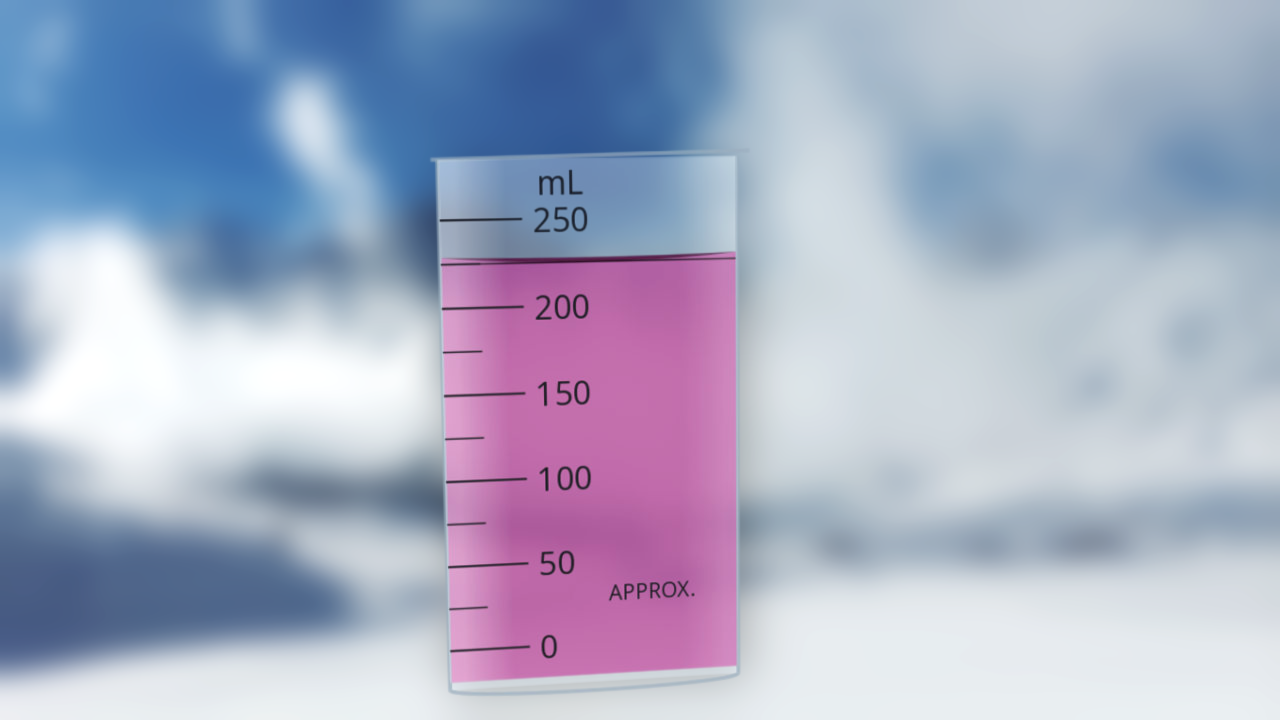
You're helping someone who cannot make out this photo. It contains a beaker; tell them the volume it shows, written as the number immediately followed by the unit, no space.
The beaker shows 225mL
